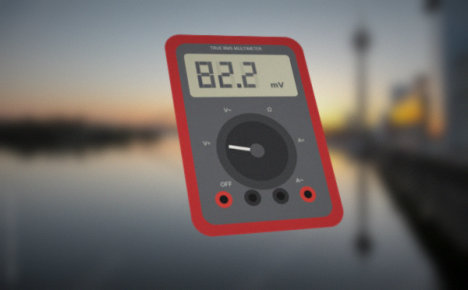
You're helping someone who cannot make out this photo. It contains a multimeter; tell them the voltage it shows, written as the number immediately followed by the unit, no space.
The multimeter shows 82.2mV
